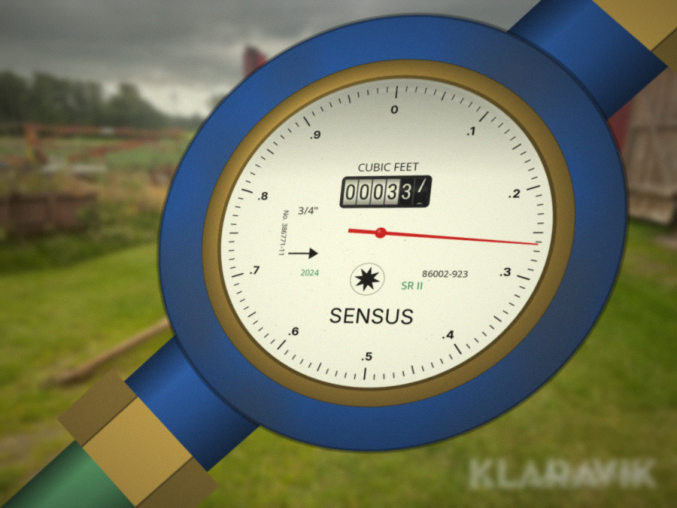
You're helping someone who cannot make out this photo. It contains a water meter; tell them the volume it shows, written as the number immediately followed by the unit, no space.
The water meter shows 337.26ft³
